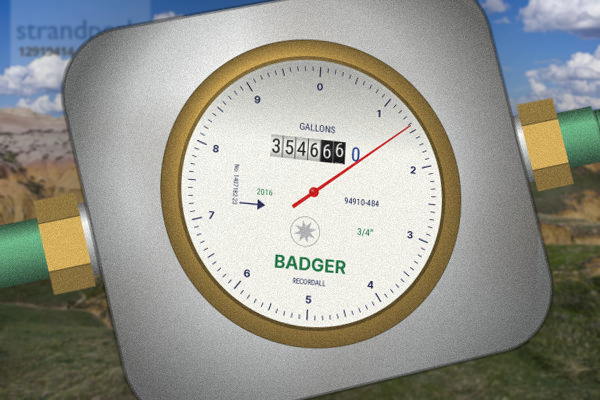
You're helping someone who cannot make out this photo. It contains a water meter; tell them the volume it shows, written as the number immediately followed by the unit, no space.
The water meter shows 3546661.4gal
